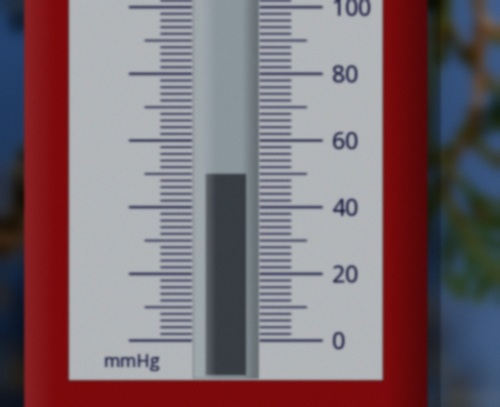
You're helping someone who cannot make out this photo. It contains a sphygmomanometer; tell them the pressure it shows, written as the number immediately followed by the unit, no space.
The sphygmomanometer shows 50mmHg
